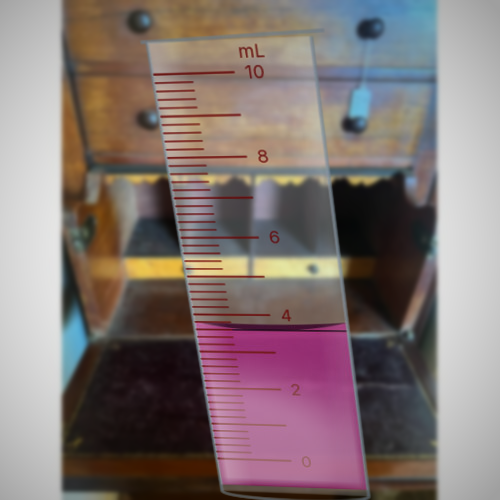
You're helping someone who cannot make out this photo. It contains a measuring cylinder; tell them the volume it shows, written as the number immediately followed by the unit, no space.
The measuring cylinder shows 3.6mL
